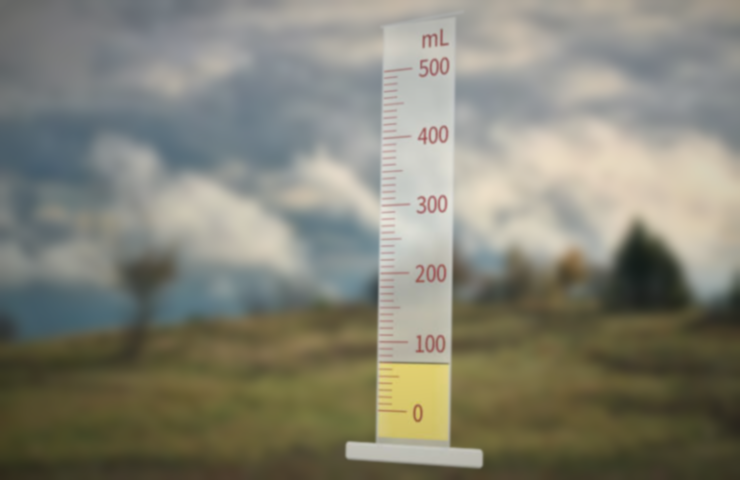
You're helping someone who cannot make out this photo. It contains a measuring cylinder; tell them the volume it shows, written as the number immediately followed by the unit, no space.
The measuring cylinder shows 70mL
